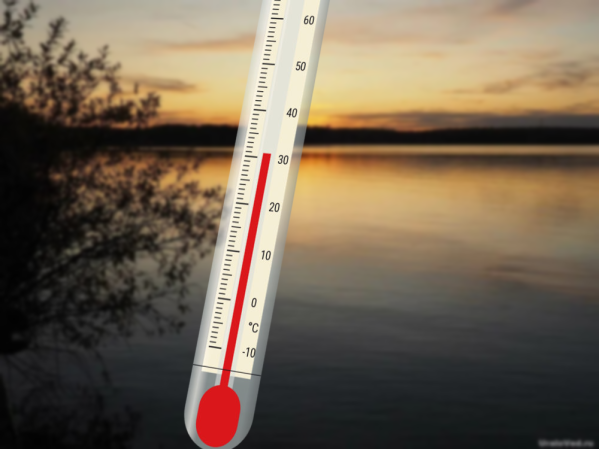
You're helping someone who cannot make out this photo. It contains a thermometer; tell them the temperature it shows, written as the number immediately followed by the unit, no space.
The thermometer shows 31°C
